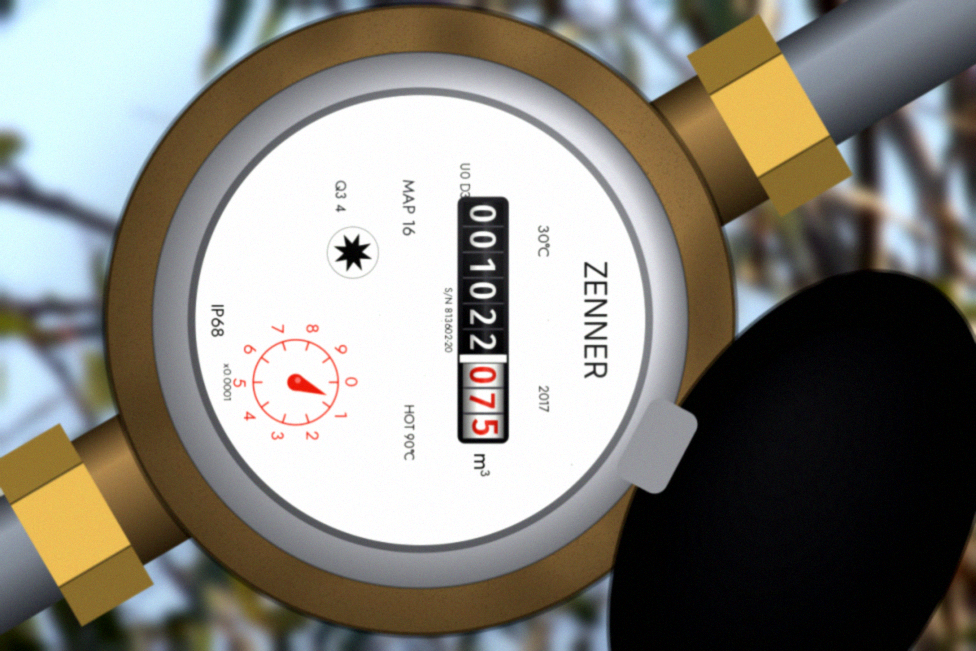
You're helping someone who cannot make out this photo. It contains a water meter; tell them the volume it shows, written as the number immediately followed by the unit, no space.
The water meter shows 1022.0750m³
